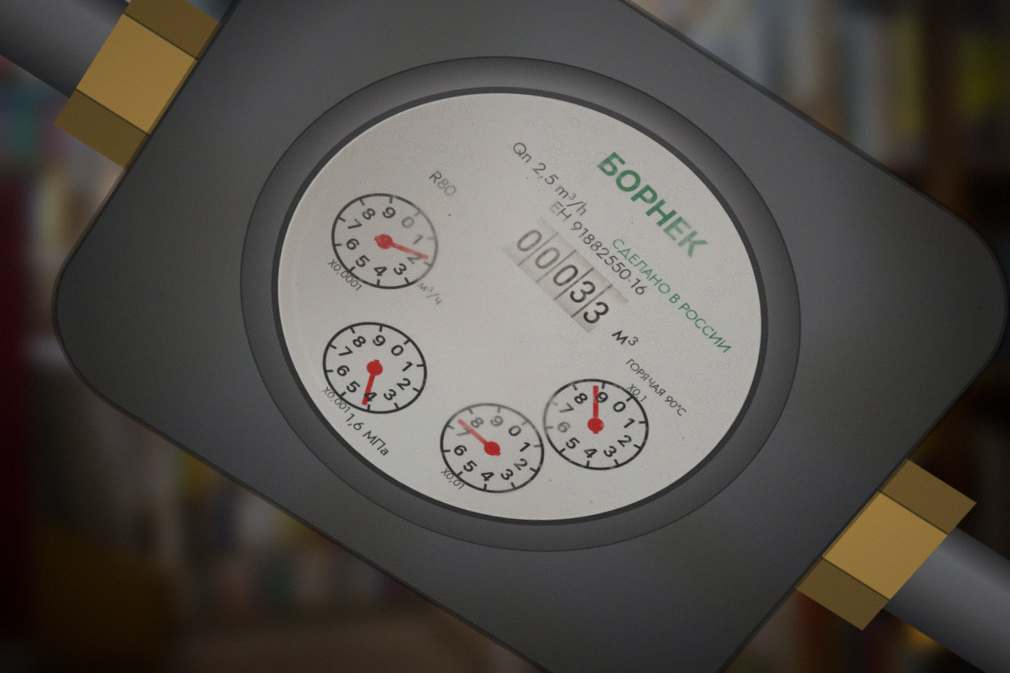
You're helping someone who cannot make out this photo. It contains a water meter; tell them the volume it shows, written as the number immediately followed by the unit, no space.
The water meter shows 32.8741m³
